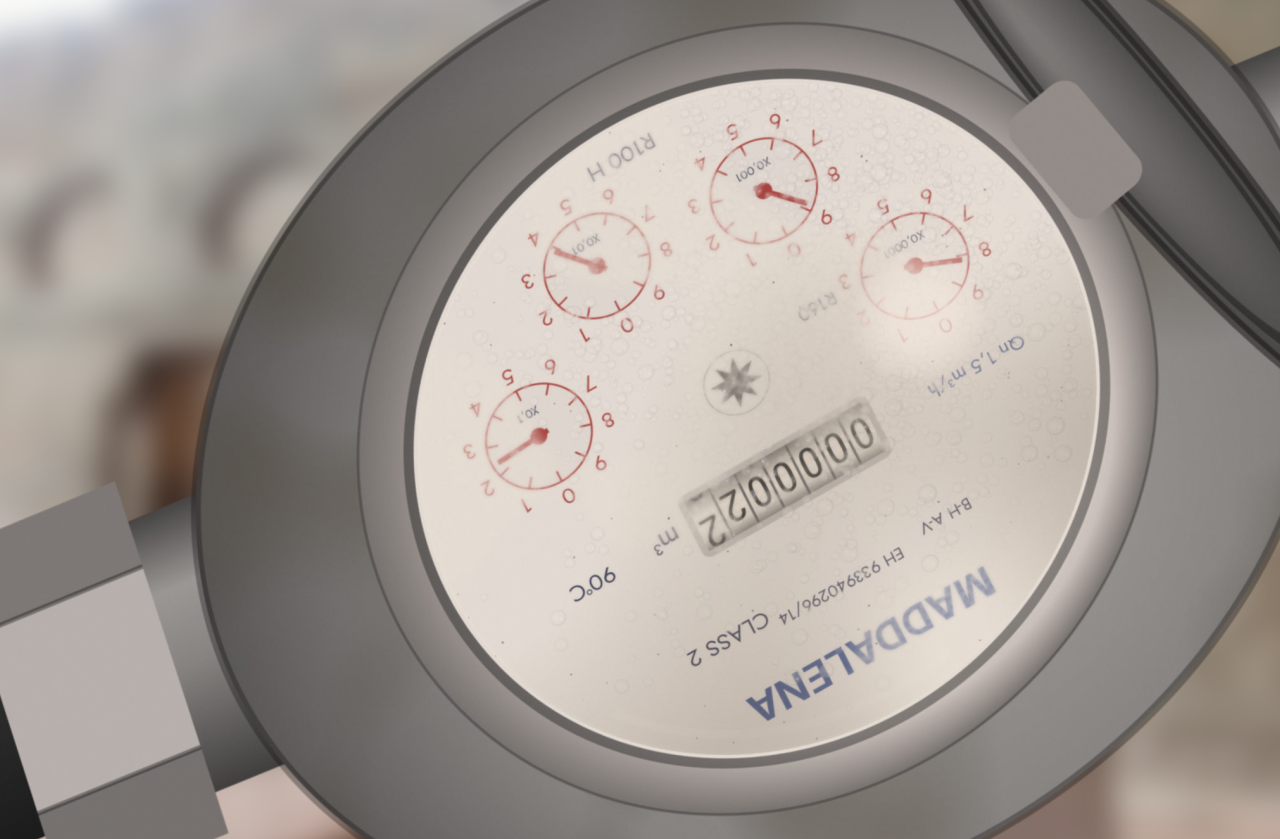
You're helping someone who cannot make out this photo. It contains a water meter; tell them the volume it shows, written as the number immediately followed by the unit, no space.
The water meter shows 22.2388m³
